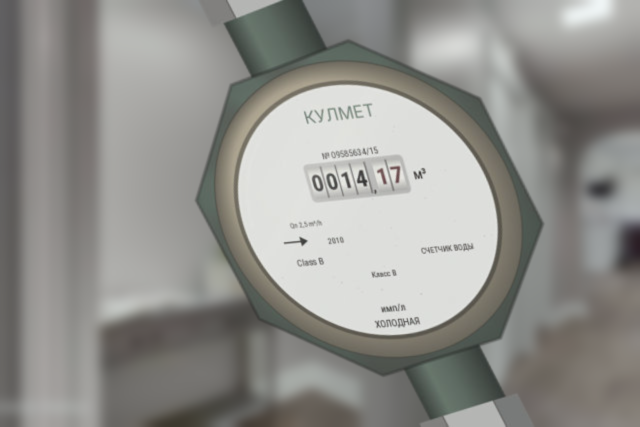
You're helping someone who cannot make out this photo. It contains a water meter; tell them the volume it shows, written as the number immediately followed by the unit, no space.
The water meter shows 14.17m³
